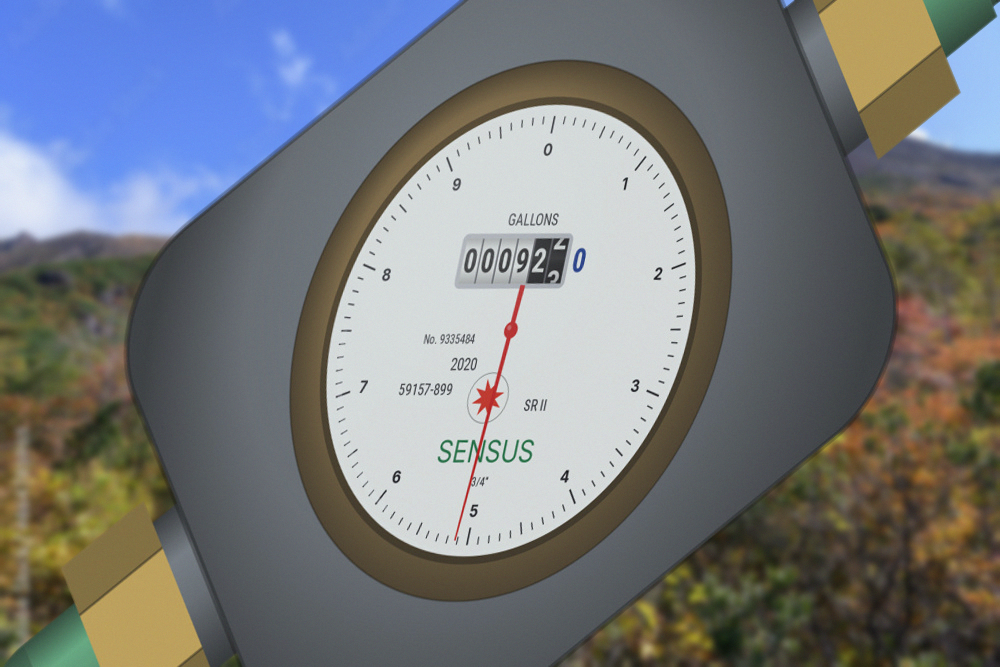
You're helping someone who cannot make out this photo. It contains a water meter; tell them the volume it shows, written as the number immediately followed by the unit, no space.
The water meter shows 9225.1gal
